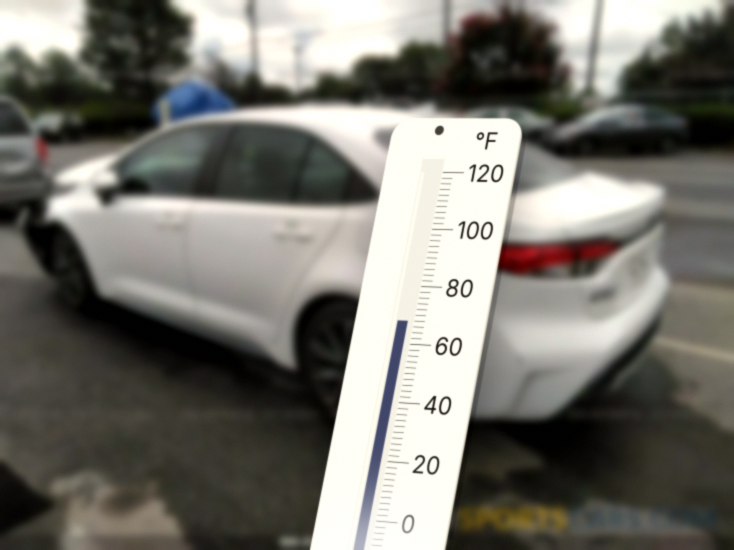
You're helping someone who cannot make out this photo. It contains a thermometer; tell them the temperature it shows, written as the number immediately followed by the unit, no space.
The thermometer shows 68°F
